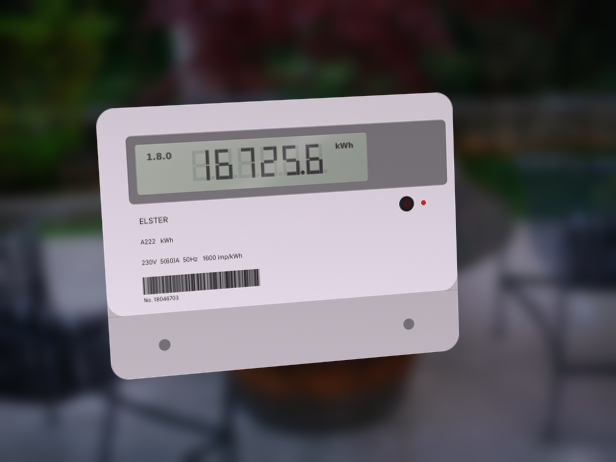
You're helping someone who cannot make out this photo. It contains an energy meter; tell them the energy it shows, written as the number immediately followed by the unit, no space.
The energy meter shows 16725.6kWh
